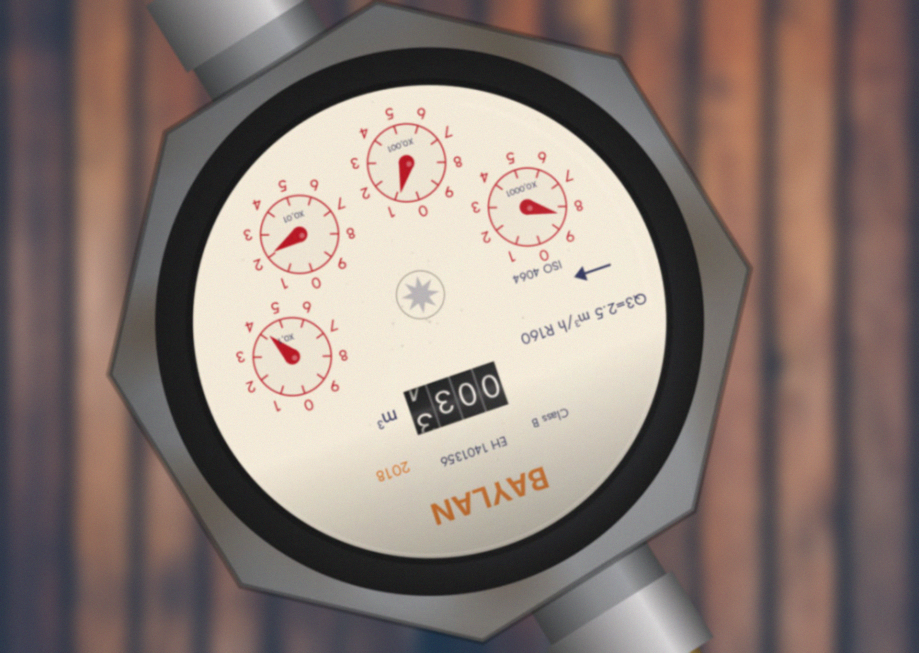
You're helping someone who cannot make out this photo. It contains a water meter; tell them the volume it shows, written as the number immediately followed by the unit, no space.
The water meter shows 33.4208m³
